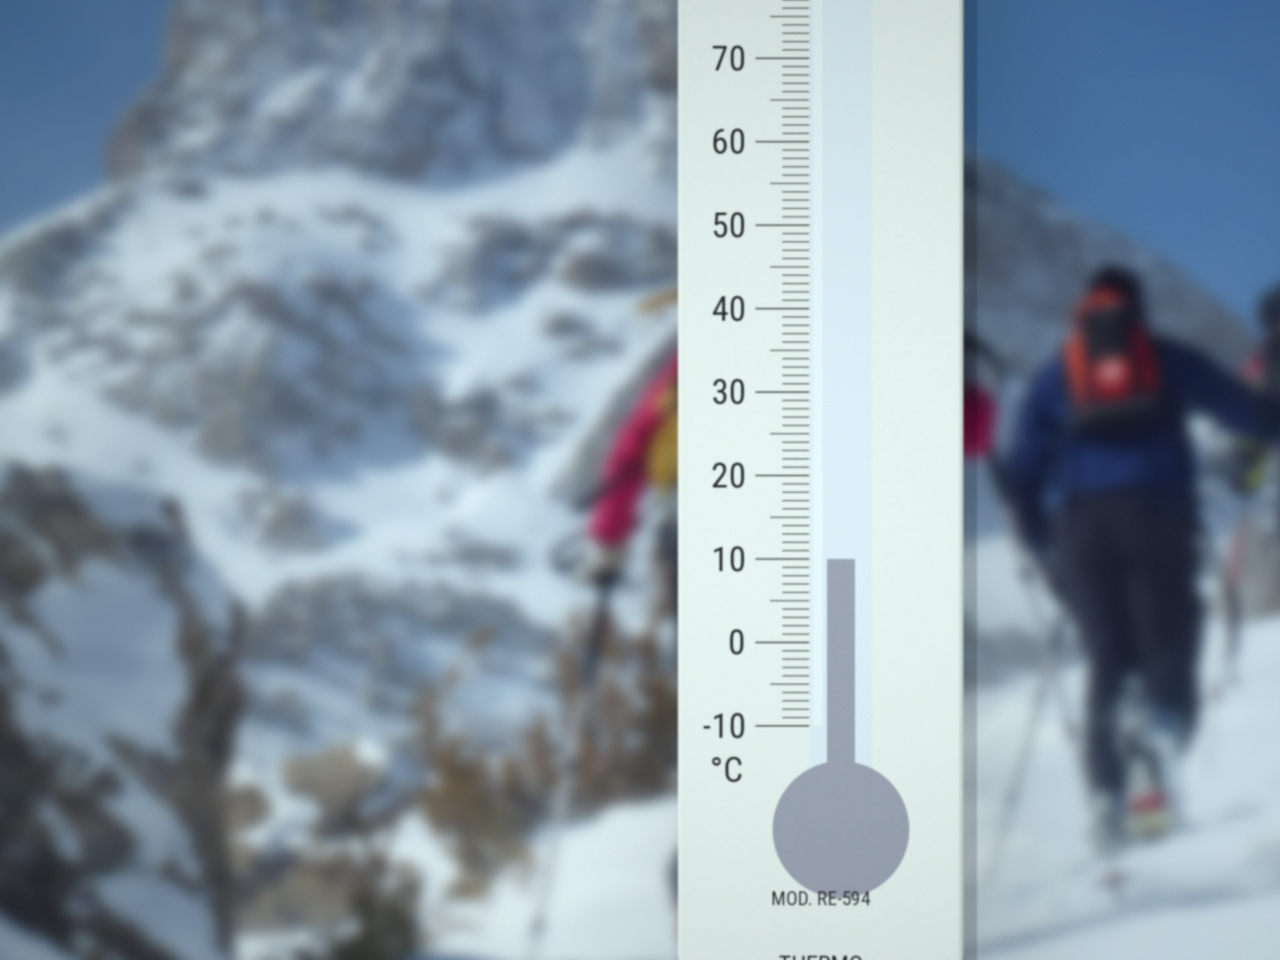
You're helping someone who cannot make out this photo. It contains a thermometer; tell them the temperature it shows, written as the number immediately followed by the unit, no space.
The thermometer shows 10°C
